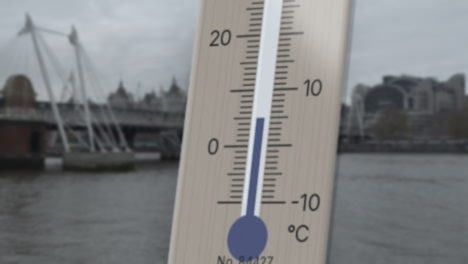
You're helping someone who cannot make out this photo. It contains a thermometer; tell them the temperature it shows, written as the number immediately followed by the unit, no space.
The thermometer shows 5°C
